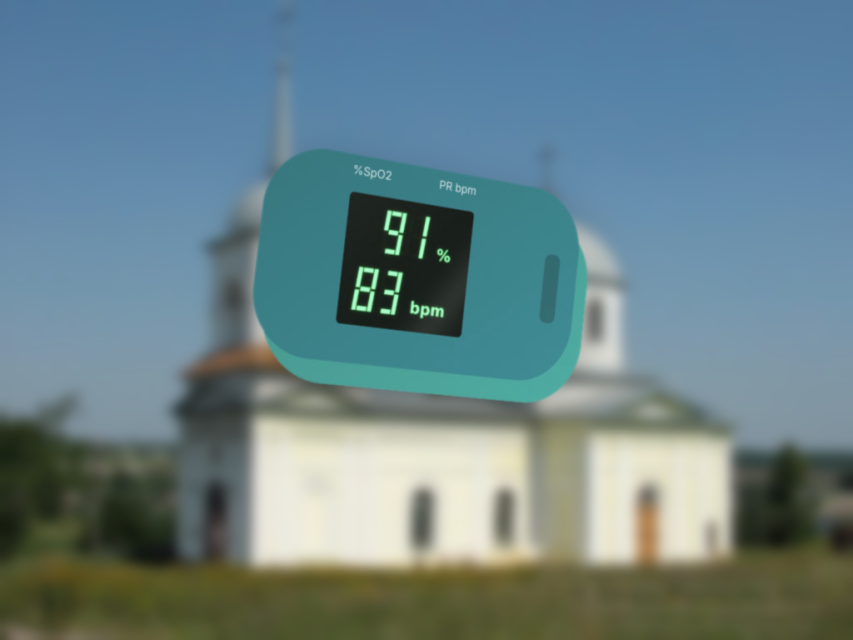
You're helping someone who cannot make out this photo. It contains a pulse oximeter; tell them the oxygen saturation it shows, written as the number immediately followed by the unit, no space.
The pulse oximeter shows 91%
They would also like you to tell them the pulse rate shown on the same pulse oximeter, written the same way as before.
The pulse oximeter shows 83bpm
